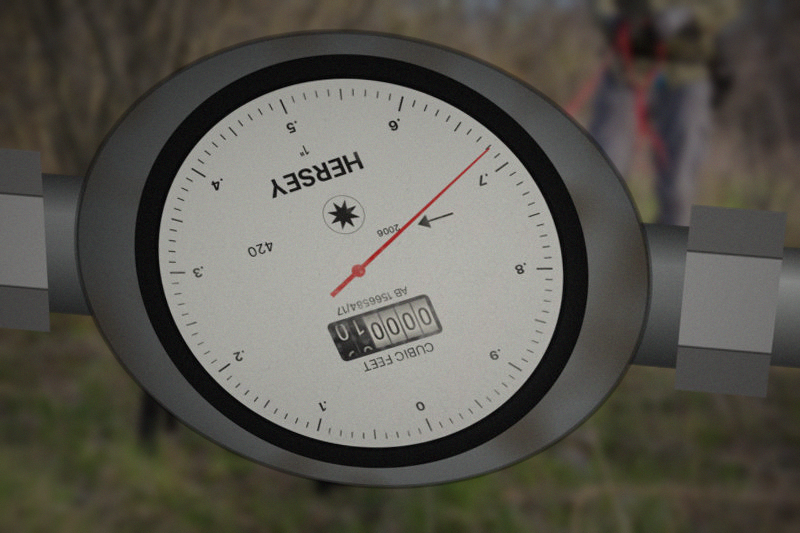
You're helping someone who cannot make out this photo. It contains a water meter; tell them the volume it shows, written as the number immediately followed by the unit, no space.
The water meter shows 9.68ft³
